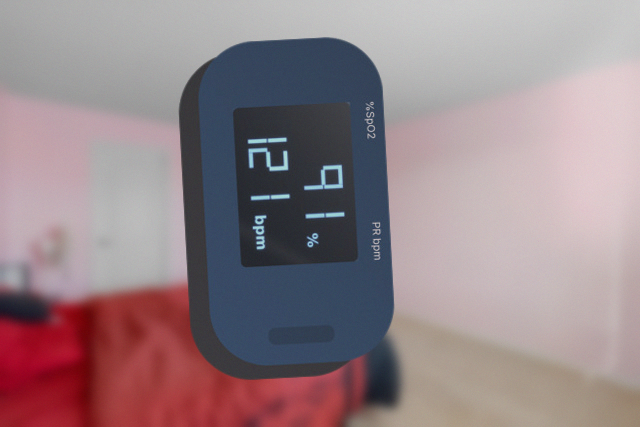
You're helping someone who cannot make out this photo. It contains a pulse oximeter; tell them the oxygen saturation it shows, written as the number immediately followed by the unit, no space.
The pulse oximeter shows 91%
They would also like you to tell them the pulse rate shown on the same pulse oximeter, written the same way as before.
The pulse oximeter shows 121bpm
